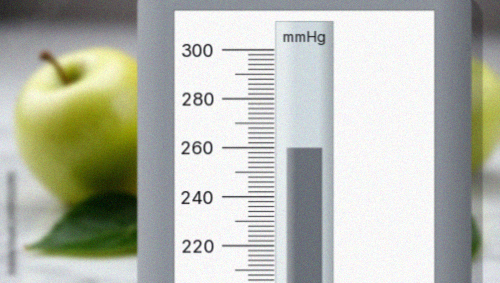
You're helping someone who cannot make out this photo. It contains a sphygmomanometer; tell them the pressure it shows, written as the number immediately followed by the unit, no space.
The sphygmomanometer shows 260mmHg
